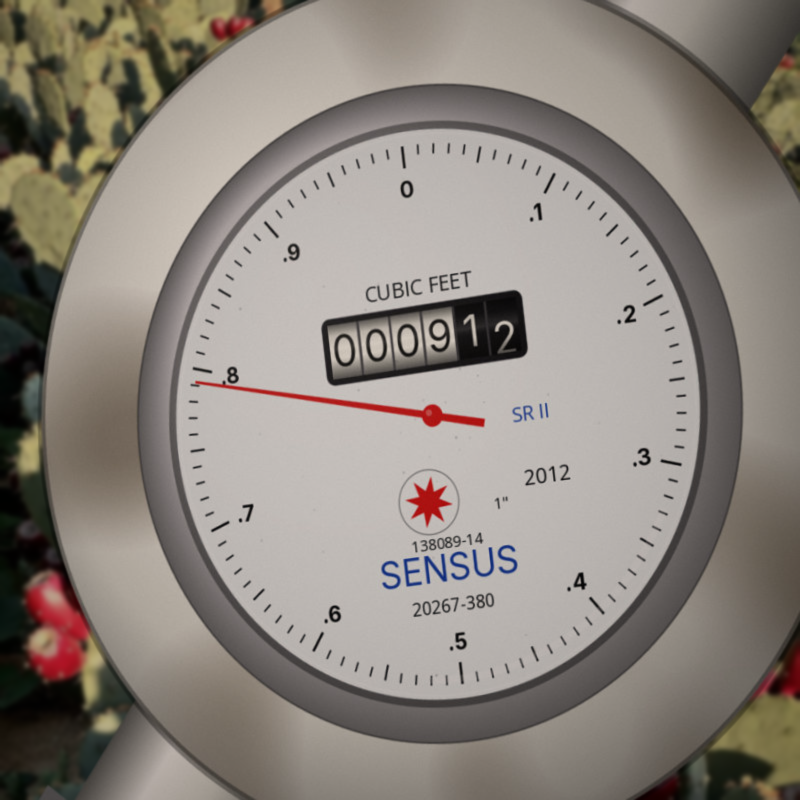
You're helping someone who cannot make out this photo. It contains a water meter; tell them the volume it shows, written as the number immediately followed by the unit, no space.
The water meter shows 911.79ft³
